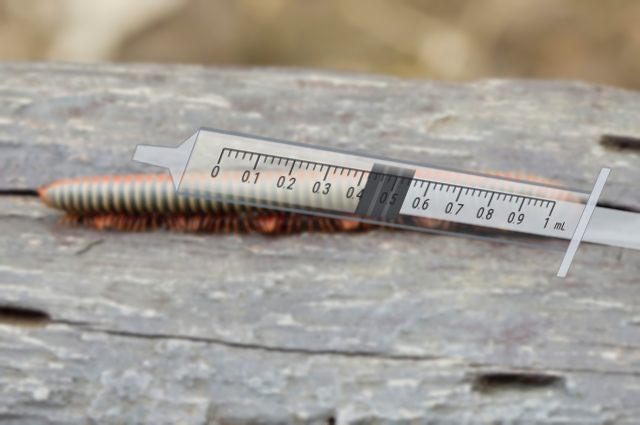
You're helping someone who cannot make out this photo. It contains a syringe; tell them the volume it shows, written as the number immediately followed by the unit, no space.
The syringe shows 0.42mL
